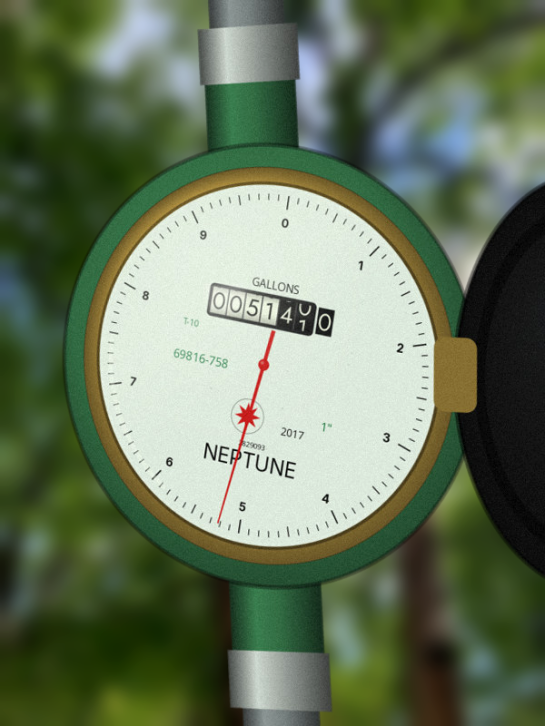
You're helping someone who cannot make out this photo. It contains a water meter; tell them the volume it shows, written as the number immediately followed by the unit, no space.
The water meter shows 51405.2gal
